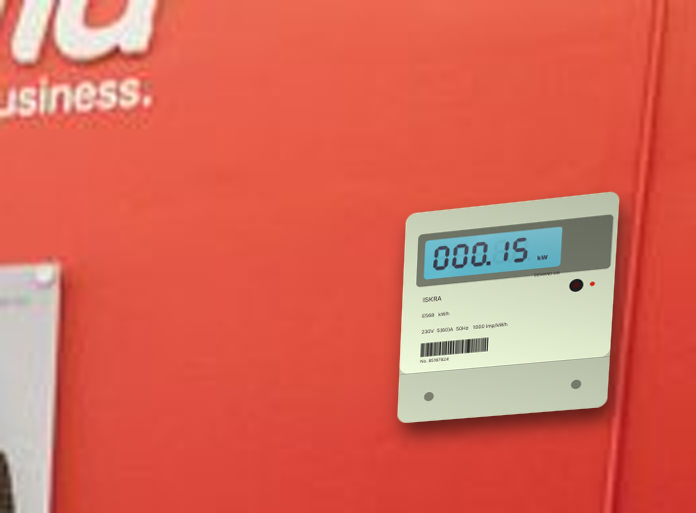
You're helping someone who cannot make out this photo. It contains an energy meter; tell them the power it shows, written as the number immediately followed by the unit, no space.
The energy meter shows 0.15kW
